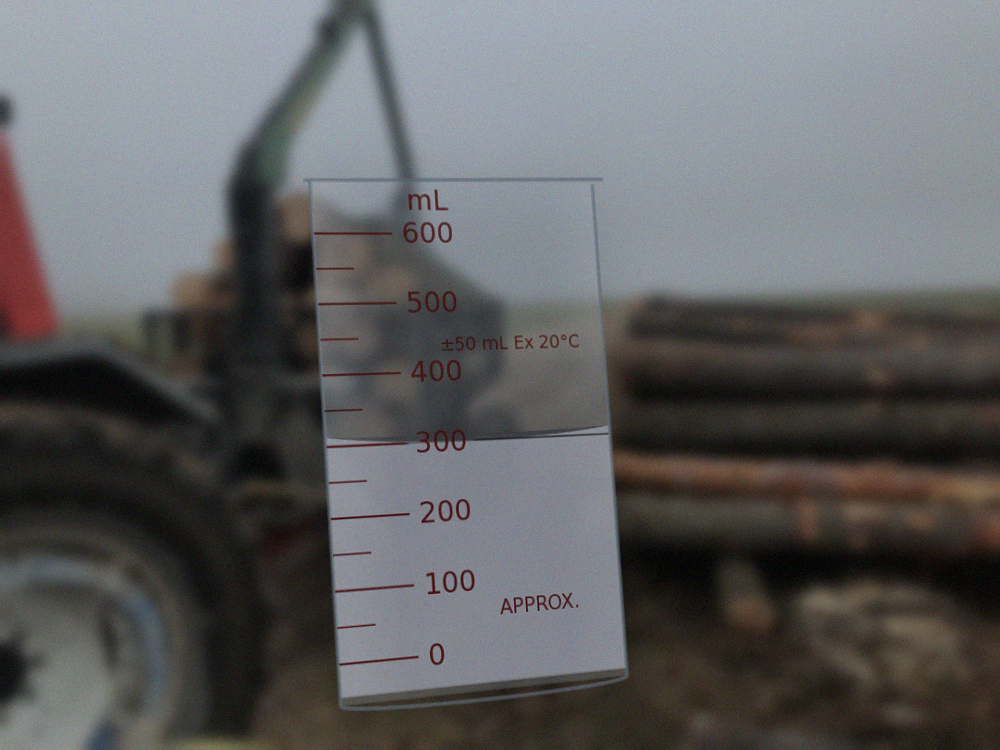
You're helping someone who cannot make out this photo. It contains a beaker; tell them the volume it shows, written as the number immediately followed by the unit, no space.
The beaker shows 300mL
